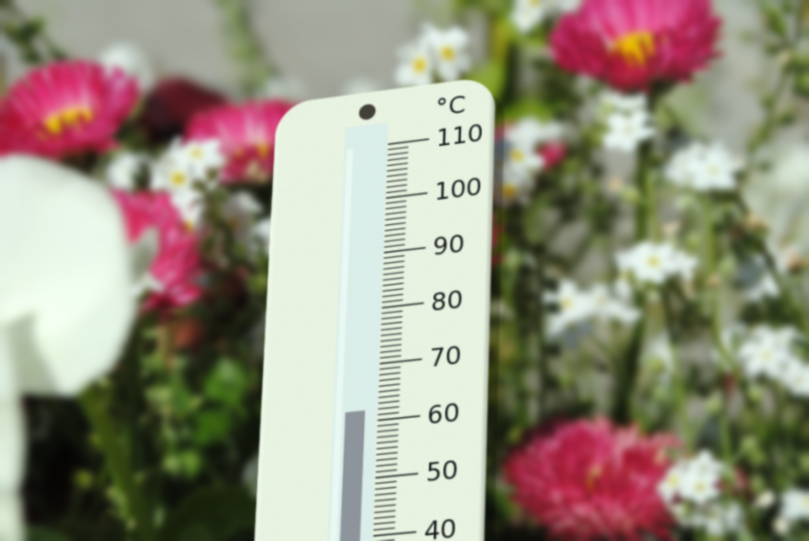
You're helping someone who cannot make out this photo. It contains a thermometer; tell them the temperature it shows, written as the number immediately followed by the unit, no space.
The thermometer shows 62°C
